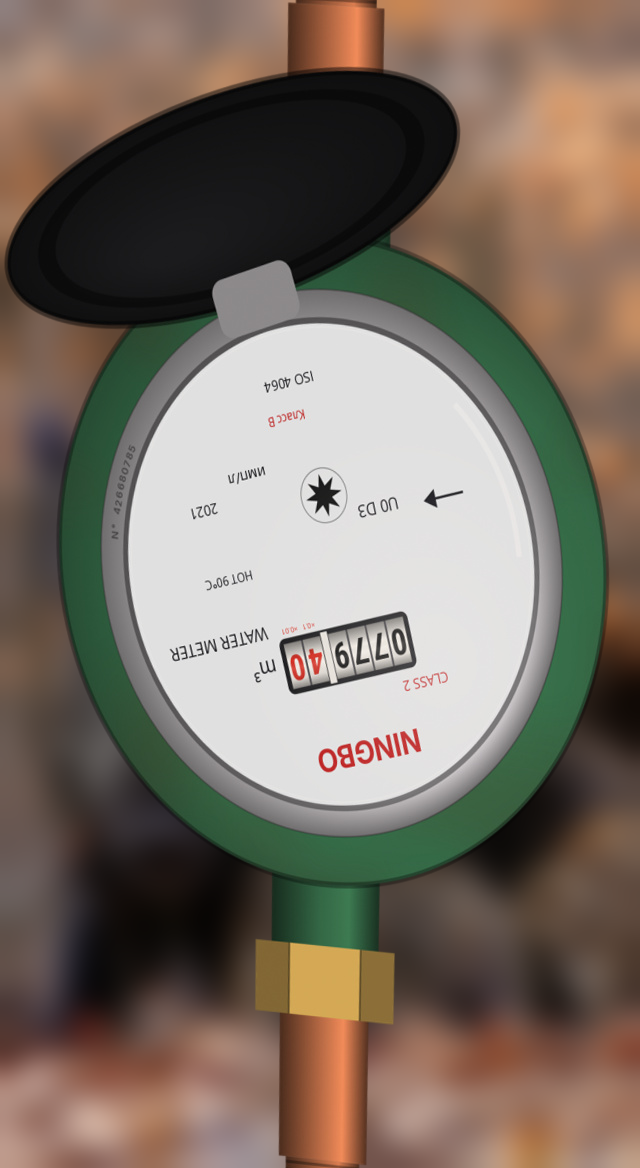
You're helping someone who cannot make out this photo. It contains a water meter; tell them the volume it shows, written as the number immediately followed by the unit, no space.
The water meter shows 779.40m³
